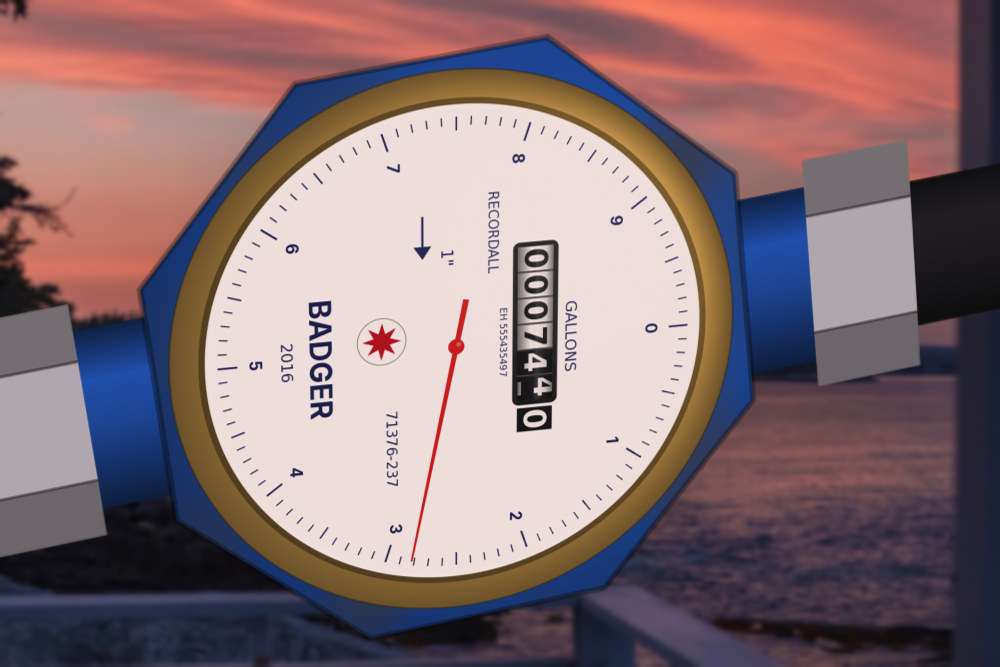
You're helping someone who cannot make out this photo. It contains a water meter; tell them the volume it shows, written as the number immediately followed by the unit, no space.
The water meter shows 7442.8gal
